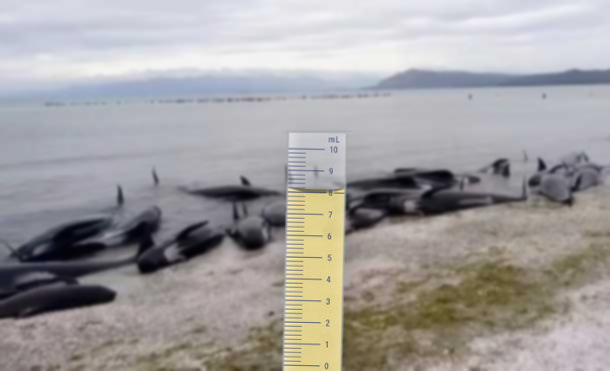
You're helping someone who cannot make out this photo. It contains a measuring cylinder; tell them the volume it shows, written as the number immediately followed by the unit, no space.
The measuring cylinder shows 8mL
